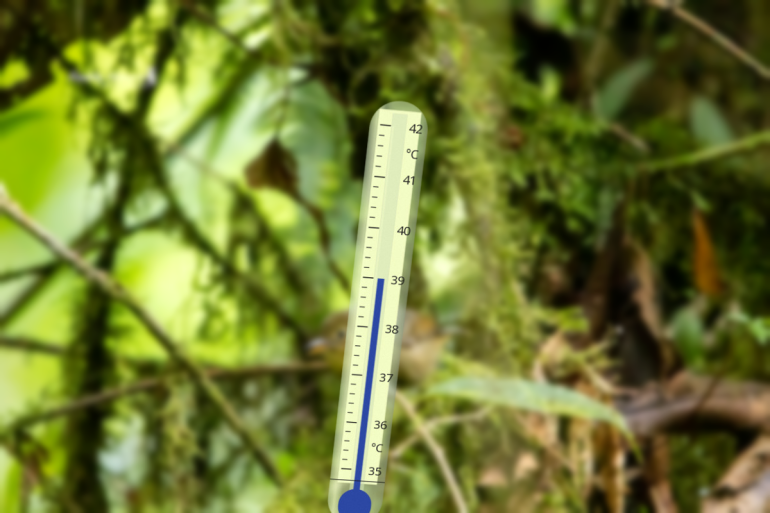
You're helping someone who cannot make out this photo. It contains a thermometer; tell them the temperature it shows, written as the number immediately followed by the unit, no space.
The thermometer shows 39°C
